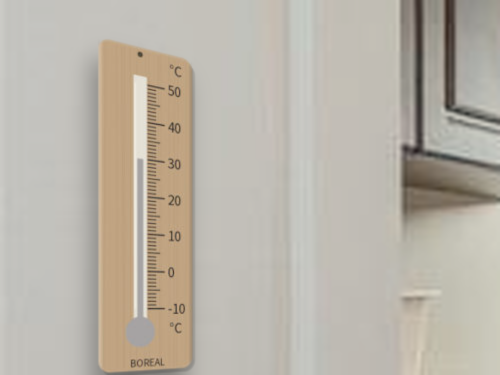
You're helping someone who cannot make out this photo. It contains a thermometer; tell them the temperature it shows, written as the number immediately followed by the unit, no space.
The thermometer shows 30°C
